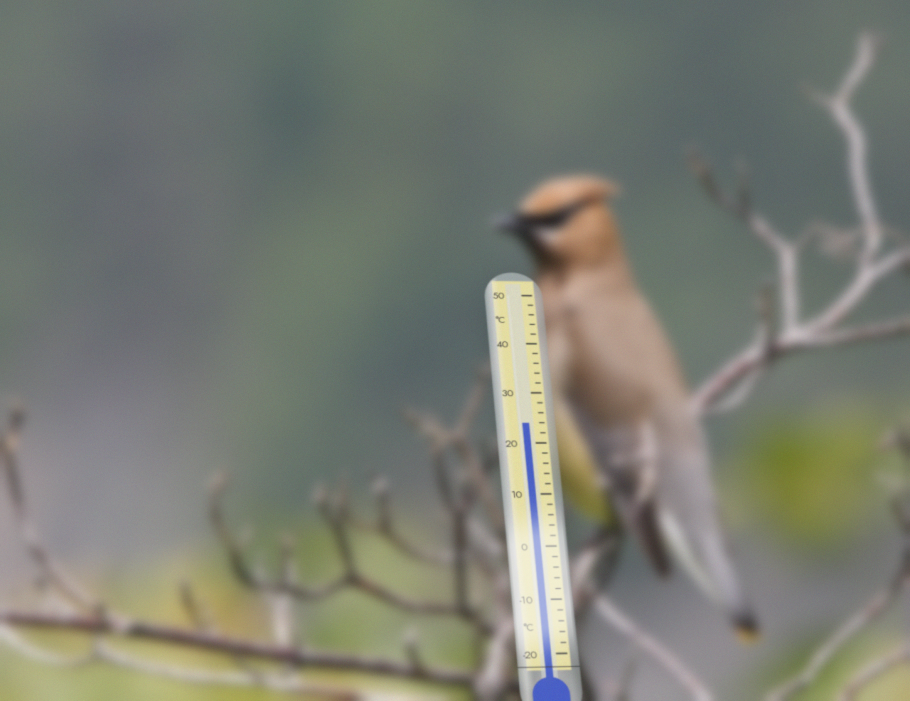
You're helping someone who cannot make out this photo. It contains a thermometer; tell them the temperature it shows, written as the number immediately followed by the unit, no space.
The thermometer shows 24°C
